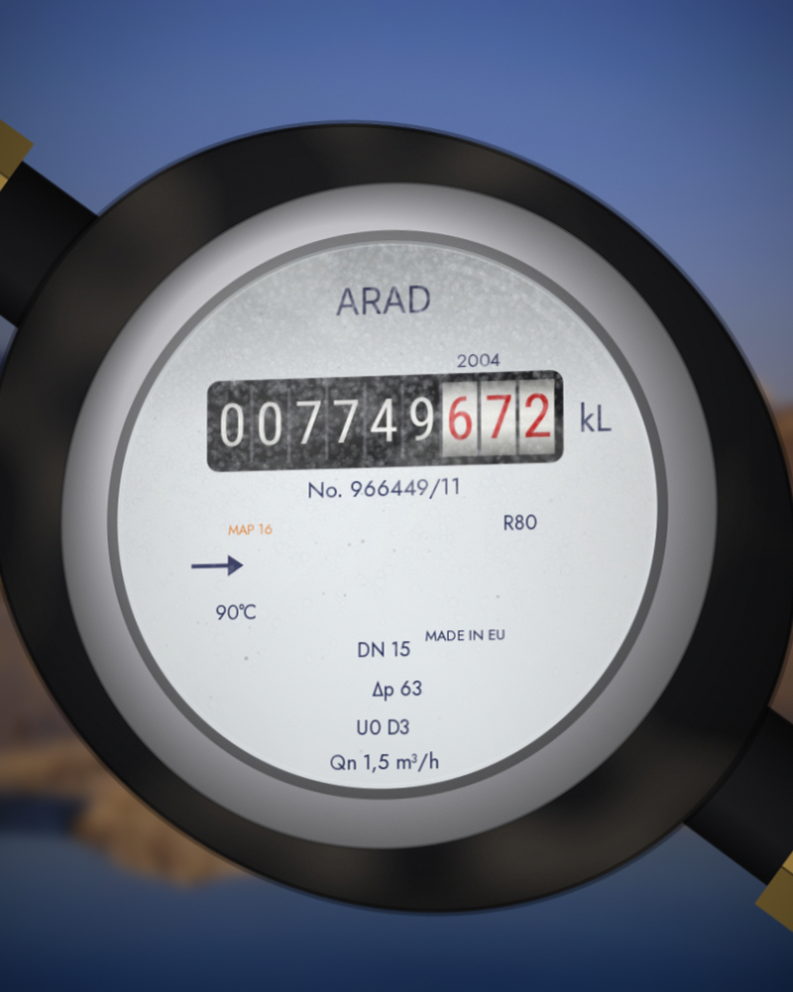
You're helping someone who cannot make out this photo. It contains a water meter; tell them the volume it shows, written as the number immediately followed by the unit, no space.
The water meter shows 7749.672kL
